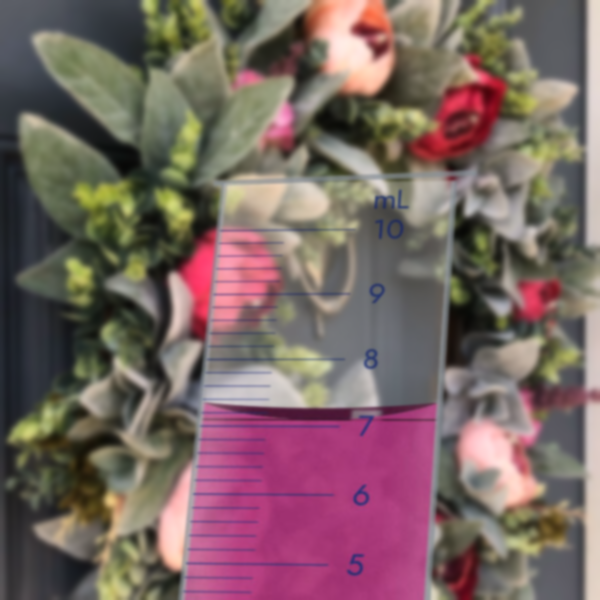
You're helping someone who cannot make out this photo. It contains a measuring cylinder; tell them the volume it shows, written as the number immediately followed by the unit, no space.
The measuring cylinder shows 7.1mL
